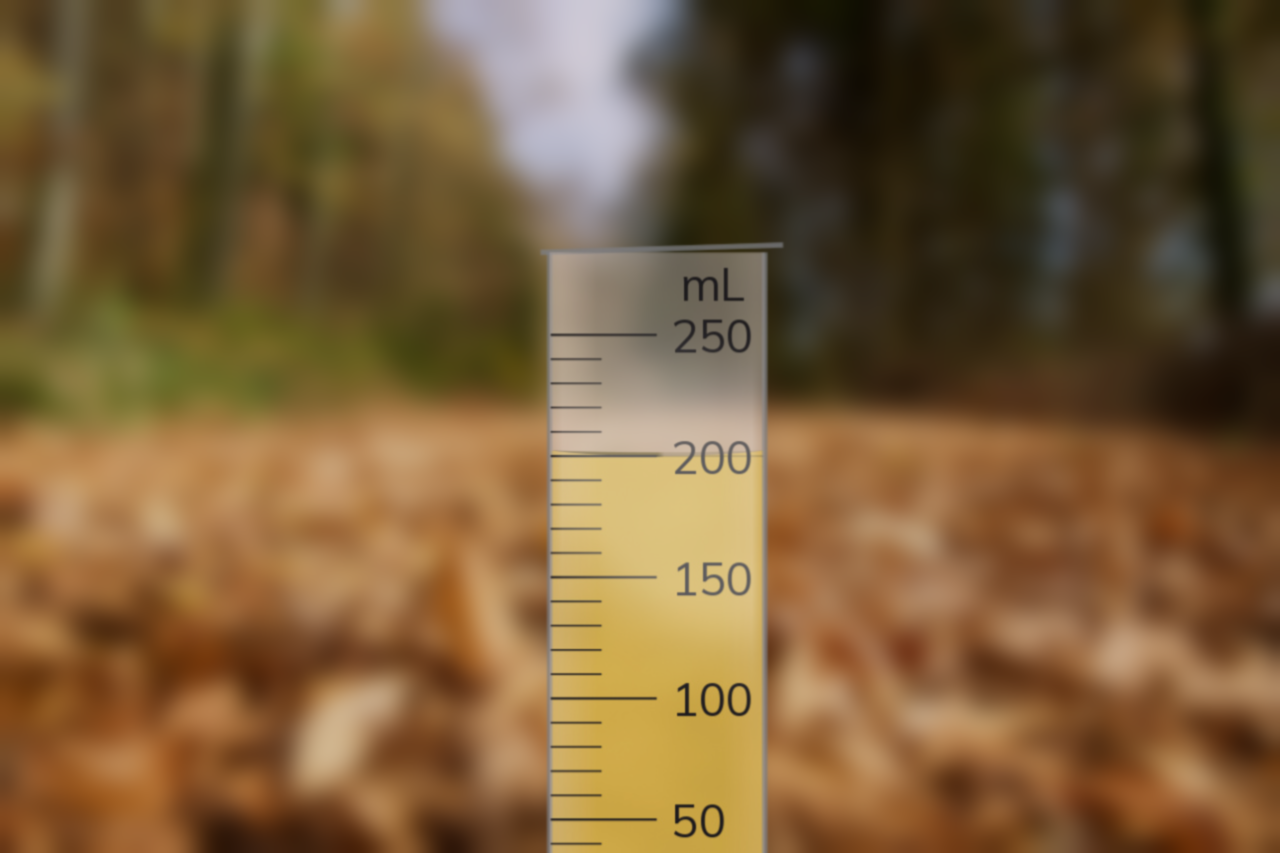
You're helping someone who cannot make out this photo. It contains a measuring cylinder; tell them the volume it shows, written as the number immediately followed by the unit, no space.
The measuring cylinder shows 200mL
